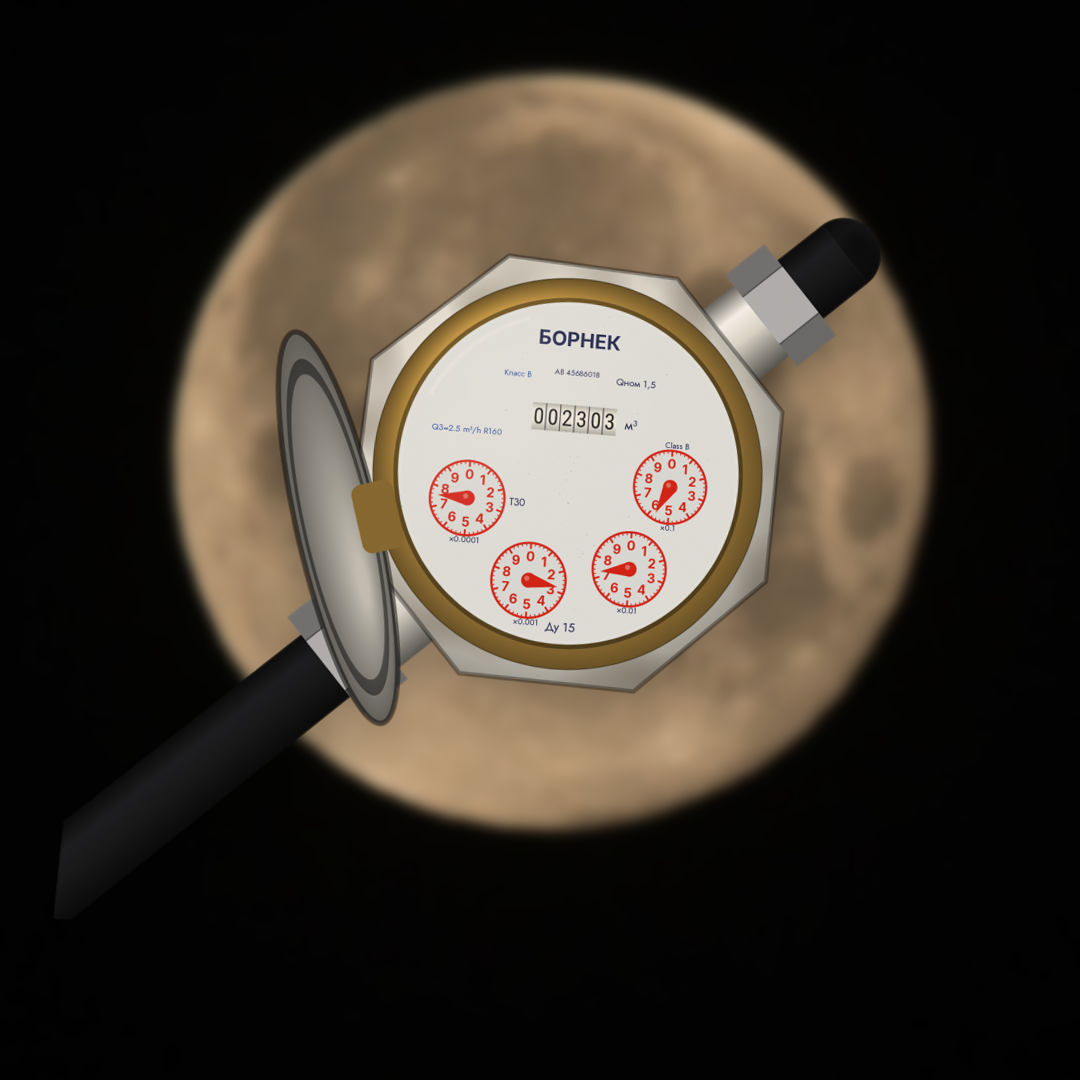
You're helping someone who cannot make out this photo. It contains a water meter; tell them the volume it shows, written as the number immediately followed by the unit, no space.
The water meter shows 2303.5727m³
